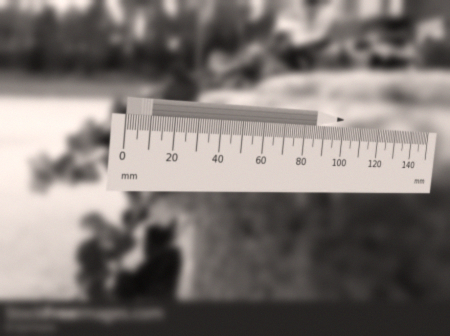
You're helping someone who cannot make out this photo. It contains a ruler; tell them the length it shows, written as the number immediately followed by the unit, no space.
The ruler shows 100mm
